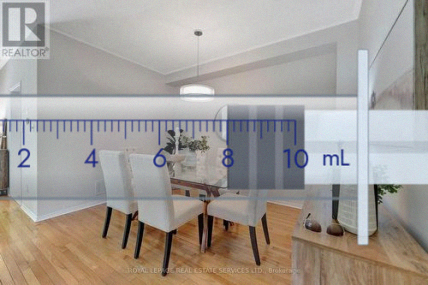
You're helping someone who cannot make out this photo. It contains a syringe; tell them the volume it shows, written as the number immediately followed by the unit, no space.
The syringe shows 8mL
